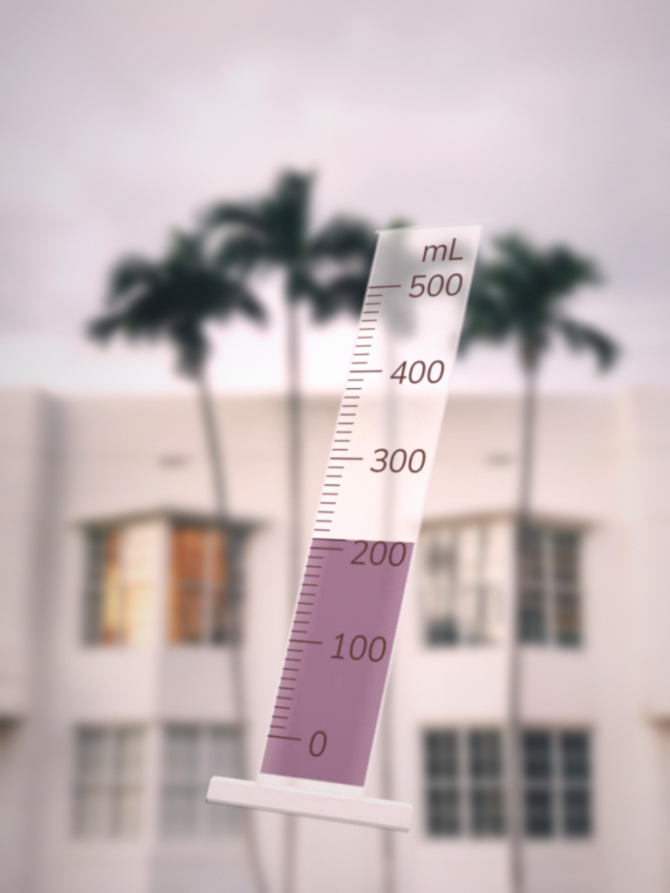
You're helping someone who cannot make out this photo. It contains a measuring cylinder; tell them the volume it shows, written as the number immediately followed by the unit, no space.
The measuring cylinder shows 210mL
